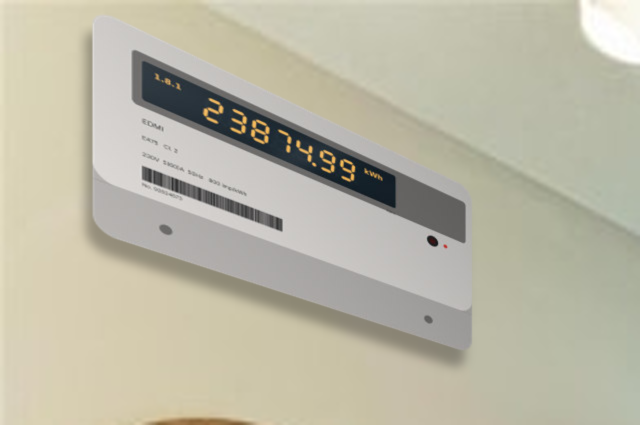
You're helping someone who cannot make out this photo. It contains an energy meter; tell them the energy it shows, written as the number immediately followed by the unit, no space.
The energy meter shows 23874.99kWh
